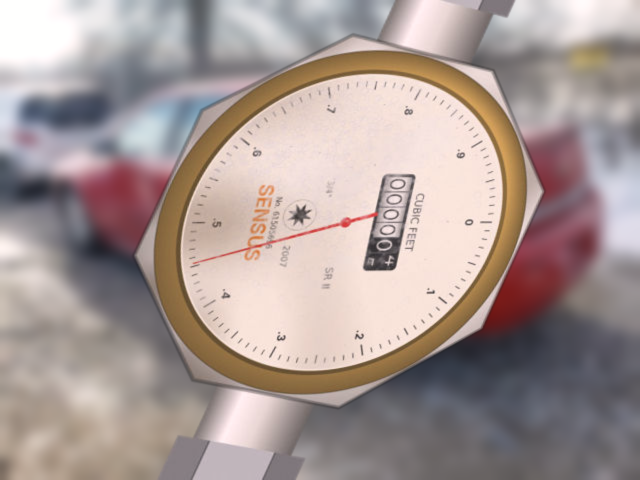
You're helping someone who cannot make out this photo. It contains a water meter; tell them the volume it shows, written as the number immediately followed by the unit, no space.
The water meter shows 4.45ft³
